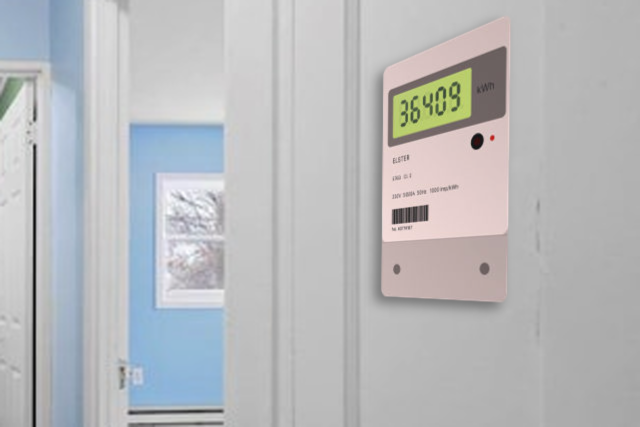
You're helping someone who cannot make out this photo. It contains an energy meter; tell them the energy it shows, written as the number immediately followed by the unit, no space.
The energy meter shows 36409kWh
